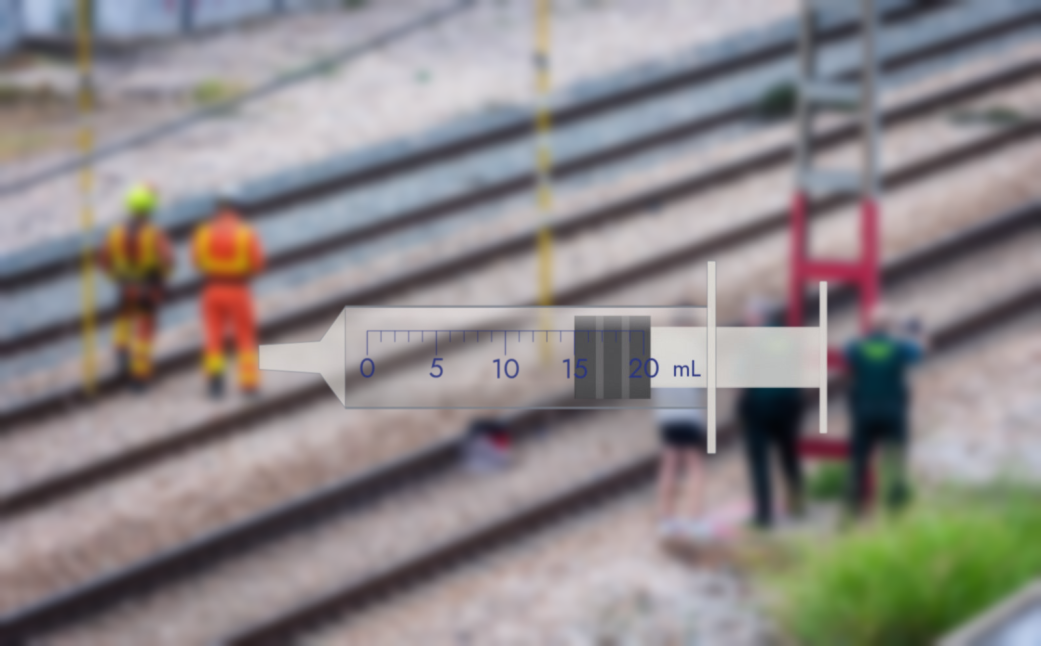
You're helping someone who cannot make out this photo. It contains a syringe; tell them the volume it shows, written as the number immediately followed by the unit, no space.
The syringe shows 15mL
